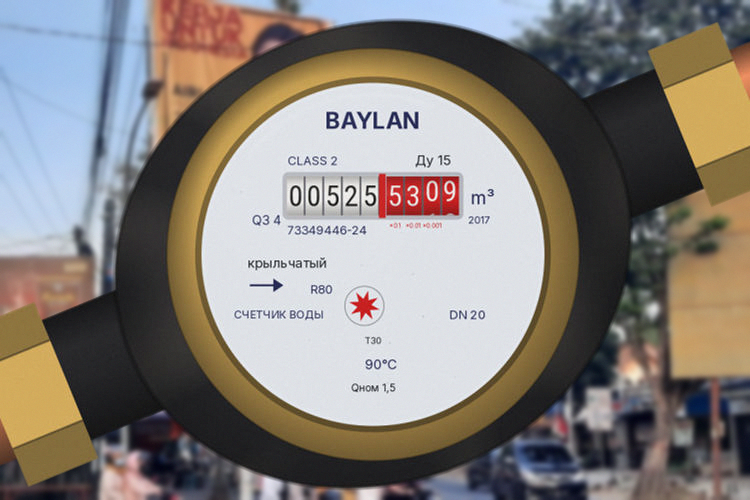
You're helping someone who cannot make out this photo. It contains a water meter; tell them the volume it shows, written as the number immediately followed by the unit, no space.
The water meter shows 525.5309m³
